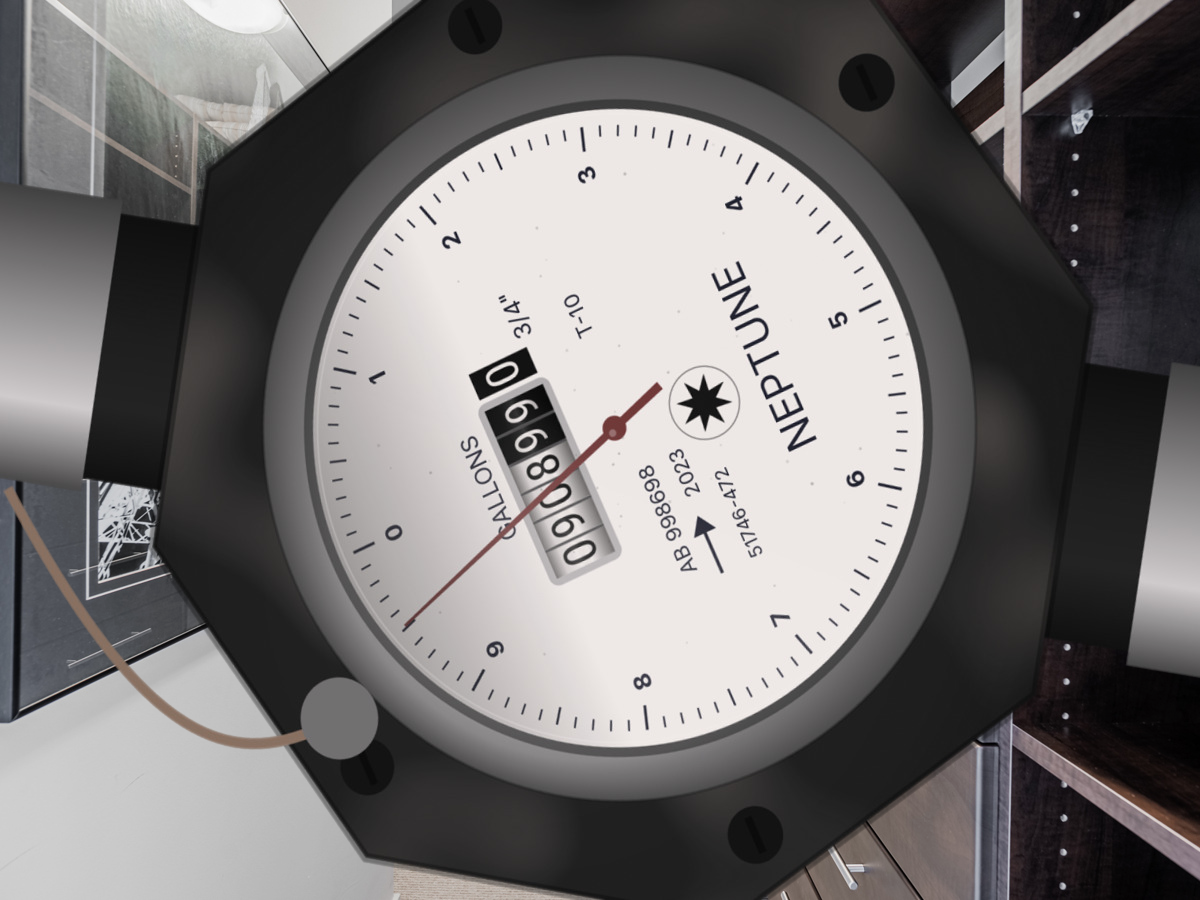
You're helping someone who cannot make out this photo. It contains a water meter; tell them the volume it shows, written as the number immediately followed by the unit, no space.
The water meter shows 908989.5gal
